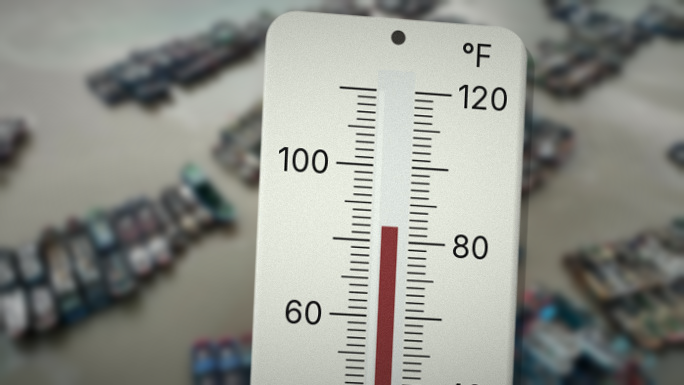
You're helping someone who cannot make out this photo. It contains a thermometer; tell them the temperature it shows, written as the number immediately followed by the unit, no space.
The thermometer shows 84°F
